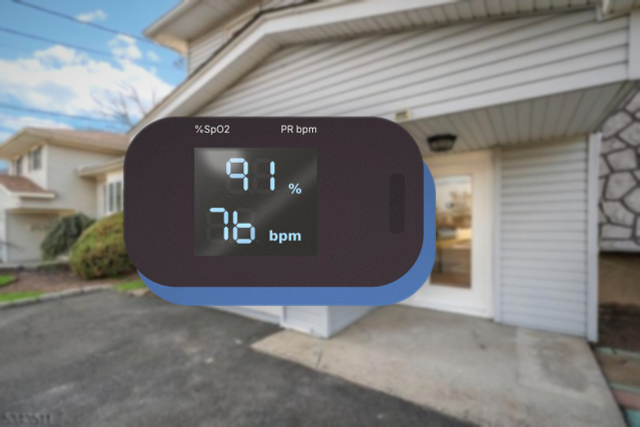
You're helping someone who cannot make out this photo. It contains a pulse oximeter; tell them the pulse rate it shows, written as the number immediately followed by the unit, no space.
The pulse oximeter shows 76bpm
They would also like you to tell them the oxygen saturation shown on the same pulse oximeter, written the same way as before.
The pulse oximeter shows 91%
